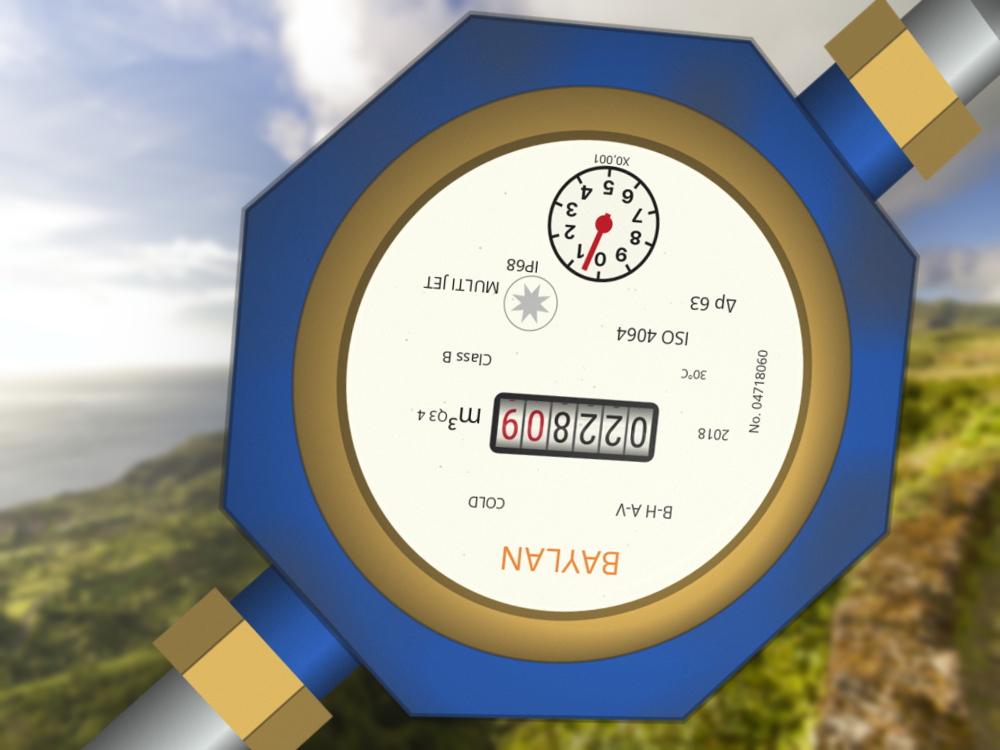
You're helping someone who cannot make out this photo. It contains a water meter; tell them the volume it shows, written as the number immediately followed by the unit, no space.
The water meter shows 228.090m³
